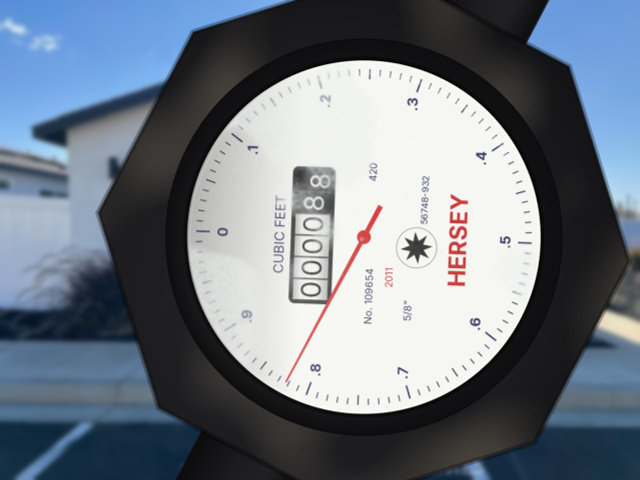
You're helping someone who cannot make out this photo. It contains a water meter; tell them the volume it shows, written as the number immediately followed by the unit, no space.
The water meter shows 87.82ft³
